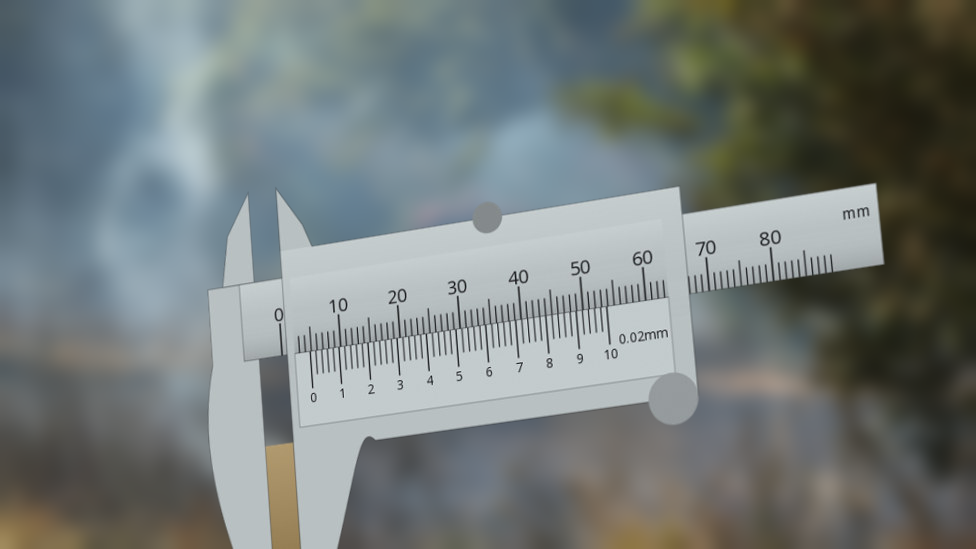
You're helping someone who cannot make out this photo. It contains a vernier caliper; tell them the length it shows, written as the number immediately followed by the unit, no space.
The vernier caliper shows 4.8mm
